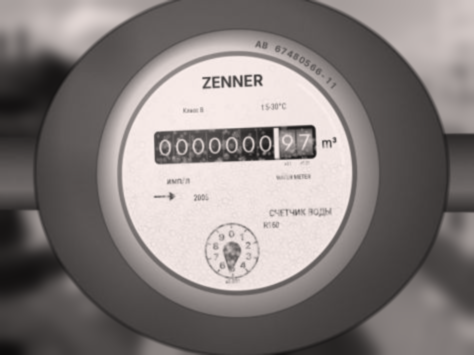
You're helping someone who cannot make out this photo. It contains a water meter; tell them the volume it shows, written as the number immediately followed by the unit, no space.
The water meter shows 0.975m³
